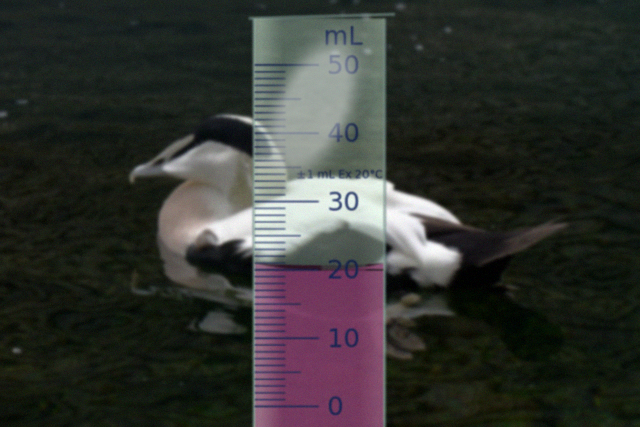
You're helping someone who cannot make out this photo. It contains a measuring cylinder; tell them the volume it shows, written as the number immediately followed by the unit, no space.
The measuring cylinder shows 20mL
